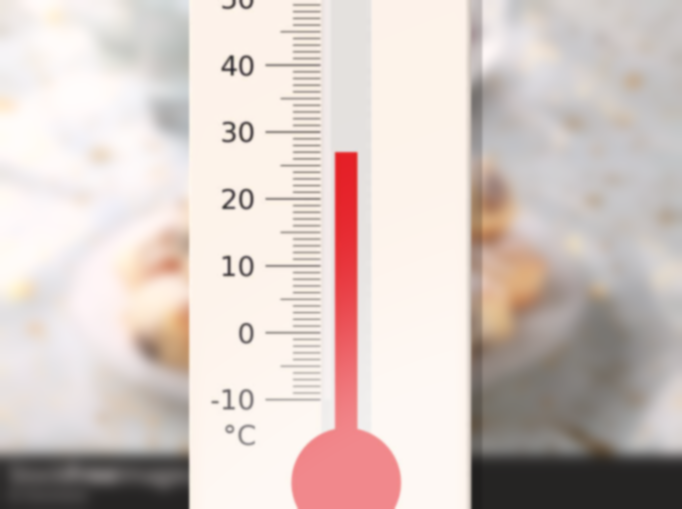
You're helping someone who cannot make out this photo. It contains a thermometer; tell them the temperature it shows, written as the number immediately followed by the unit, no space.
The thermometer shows 27°C
